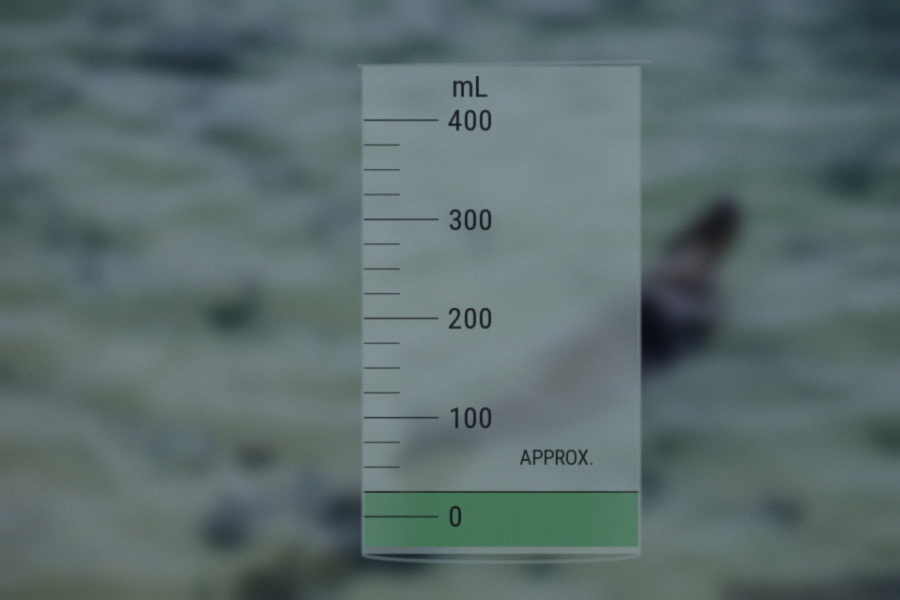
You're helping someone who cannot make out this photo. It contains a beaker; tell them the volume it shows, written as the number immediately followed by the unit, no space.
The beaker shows 25mL
